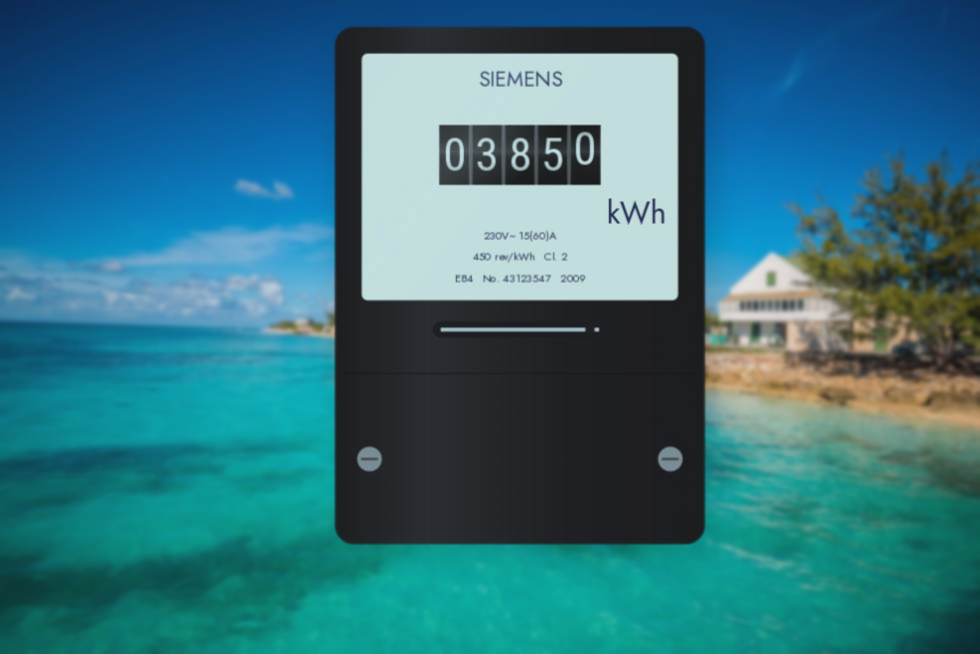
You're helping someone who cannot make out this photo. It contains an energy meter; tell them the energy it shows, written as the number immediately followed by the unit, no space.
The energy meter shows 3850kWh
